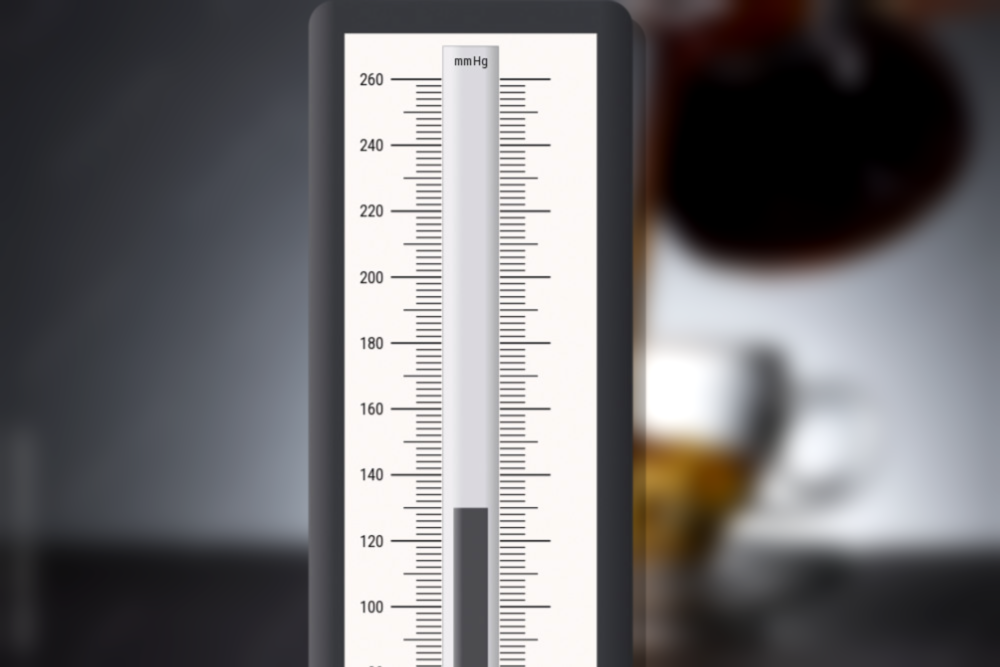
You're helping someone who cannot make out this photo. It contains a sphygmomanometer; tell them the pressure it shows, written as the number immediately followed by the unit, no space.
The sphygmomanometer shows 130mmHg
